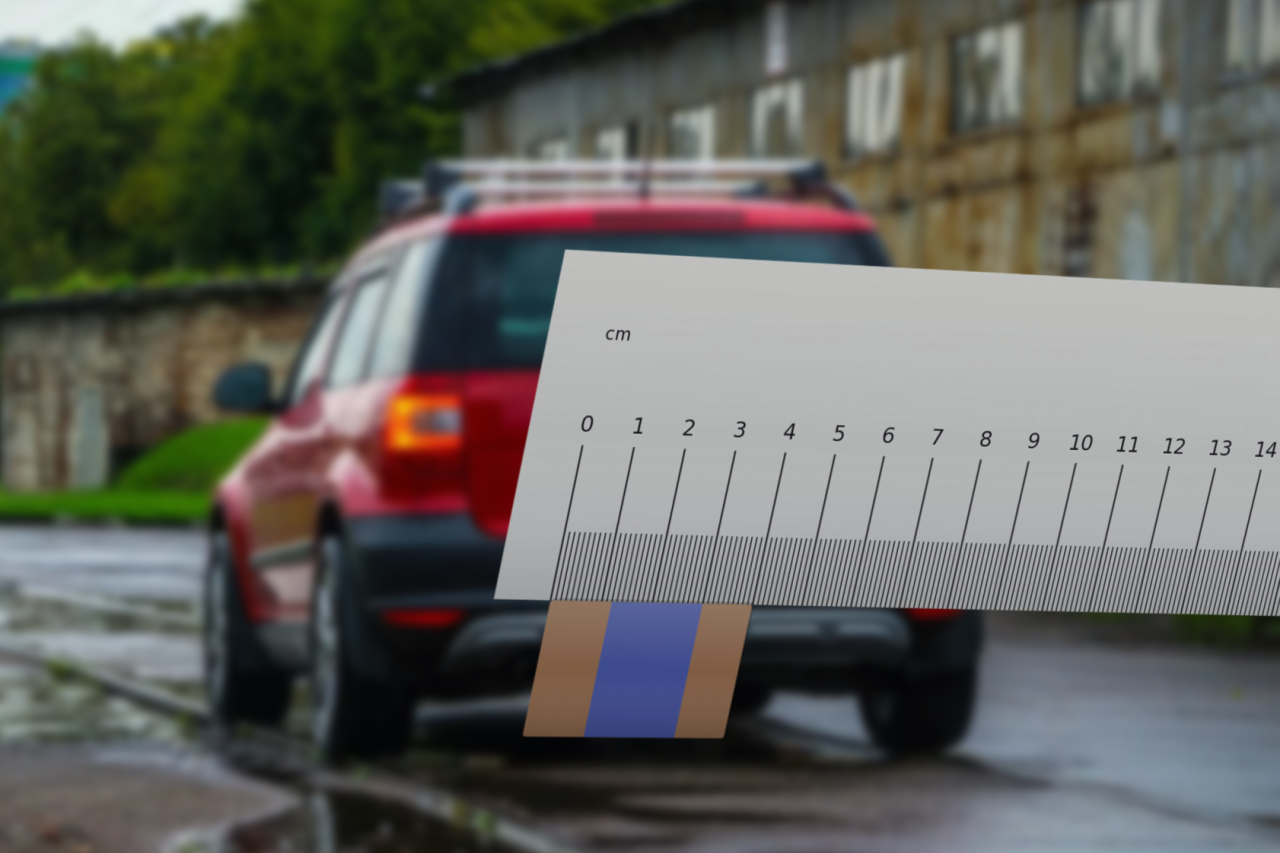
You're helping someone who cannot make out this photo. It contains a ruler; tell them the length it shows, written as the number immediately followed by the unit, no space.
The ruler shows 4cm
